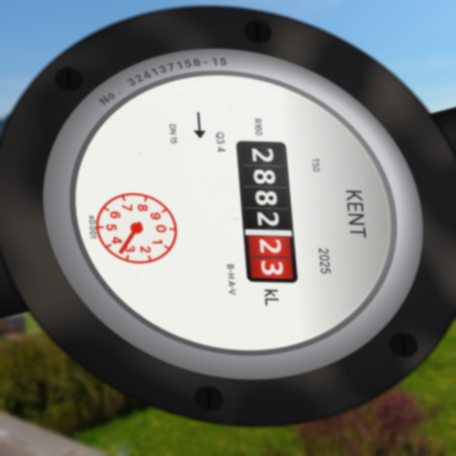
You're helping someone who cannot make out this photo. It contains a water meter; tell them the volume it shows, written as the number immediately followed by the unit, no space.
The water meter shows 2882.233kL
